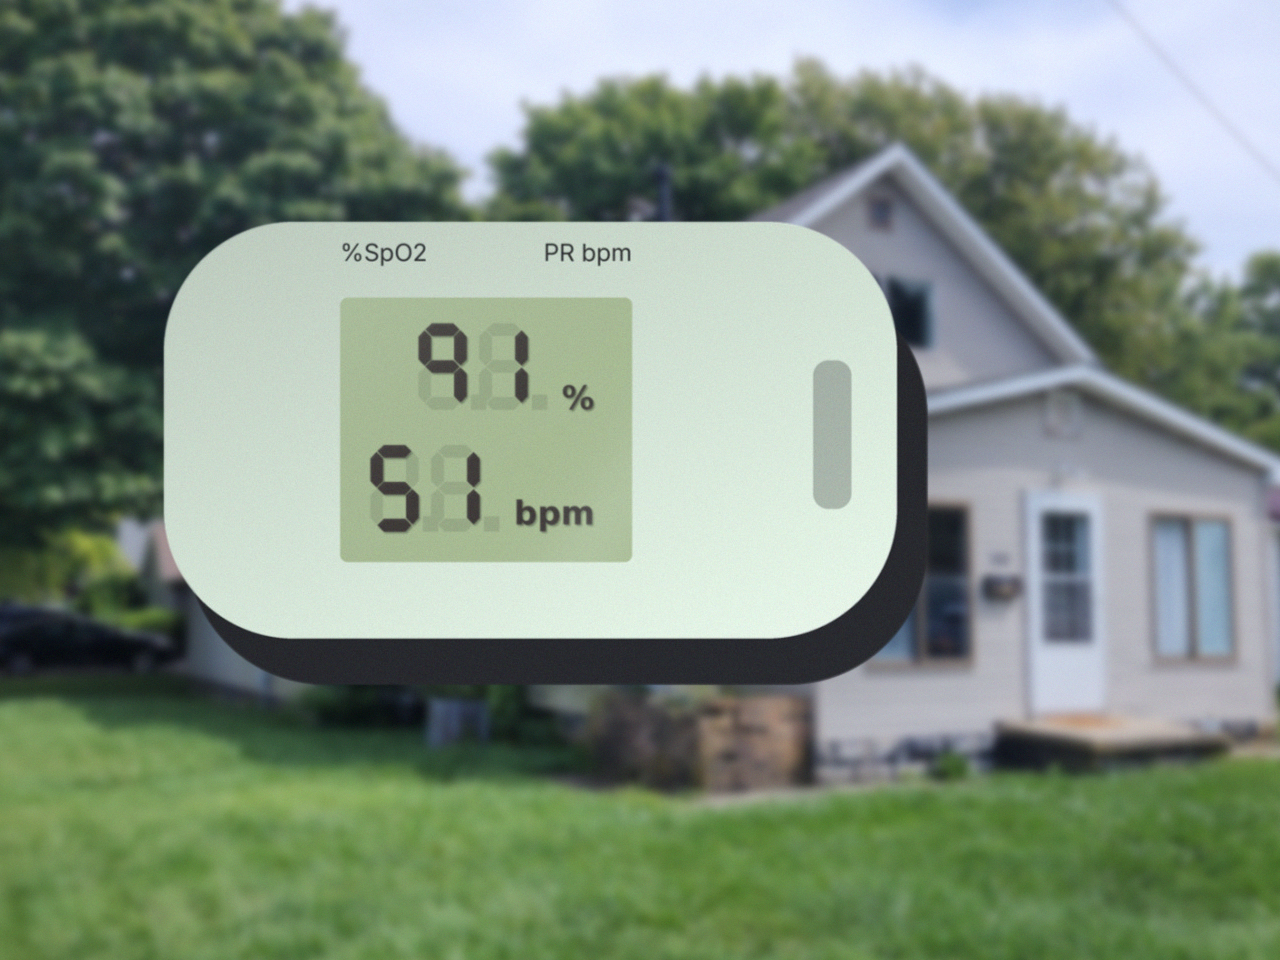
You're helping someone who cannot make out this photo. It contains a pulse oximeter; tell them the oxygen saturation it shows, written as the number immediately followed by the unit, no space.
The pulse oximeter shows 91%
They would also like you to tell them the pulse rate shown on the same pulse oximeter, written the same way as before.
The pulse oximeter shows 51bpm
